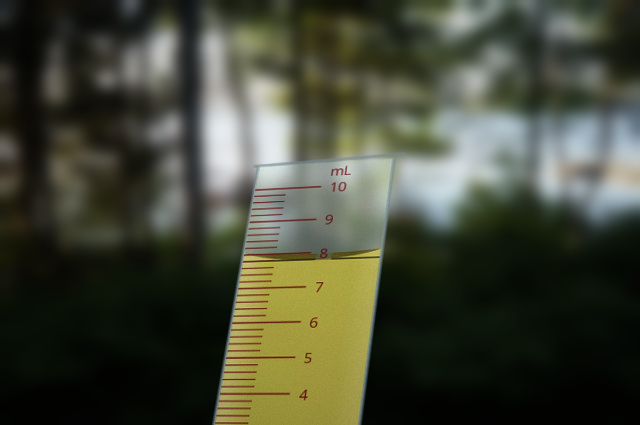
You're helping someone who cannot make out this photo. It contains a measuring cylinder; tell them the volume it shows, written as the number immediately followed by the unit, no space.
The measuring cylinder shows 7.8mL
